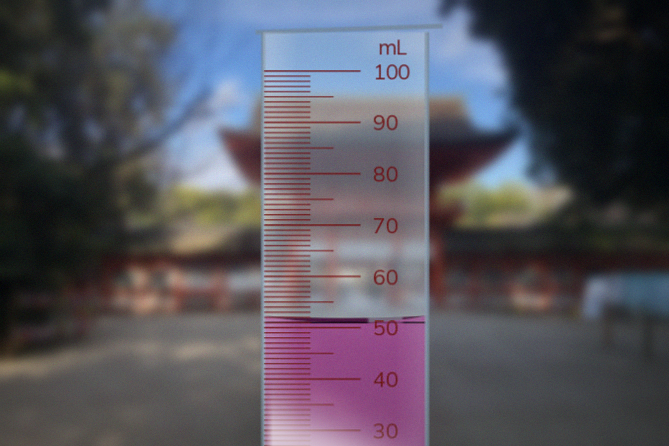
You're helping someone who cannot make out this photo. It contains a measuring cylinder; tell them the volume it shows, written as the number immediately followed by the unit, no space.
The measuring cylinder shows 51mL
